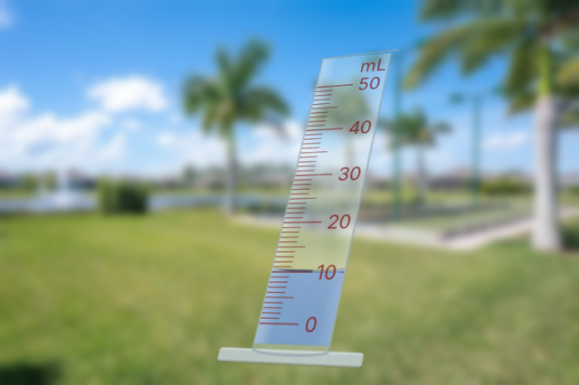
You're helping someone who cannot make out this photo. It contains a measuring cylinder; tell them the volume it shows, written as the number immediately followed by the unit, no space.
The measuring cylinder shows 10mL
